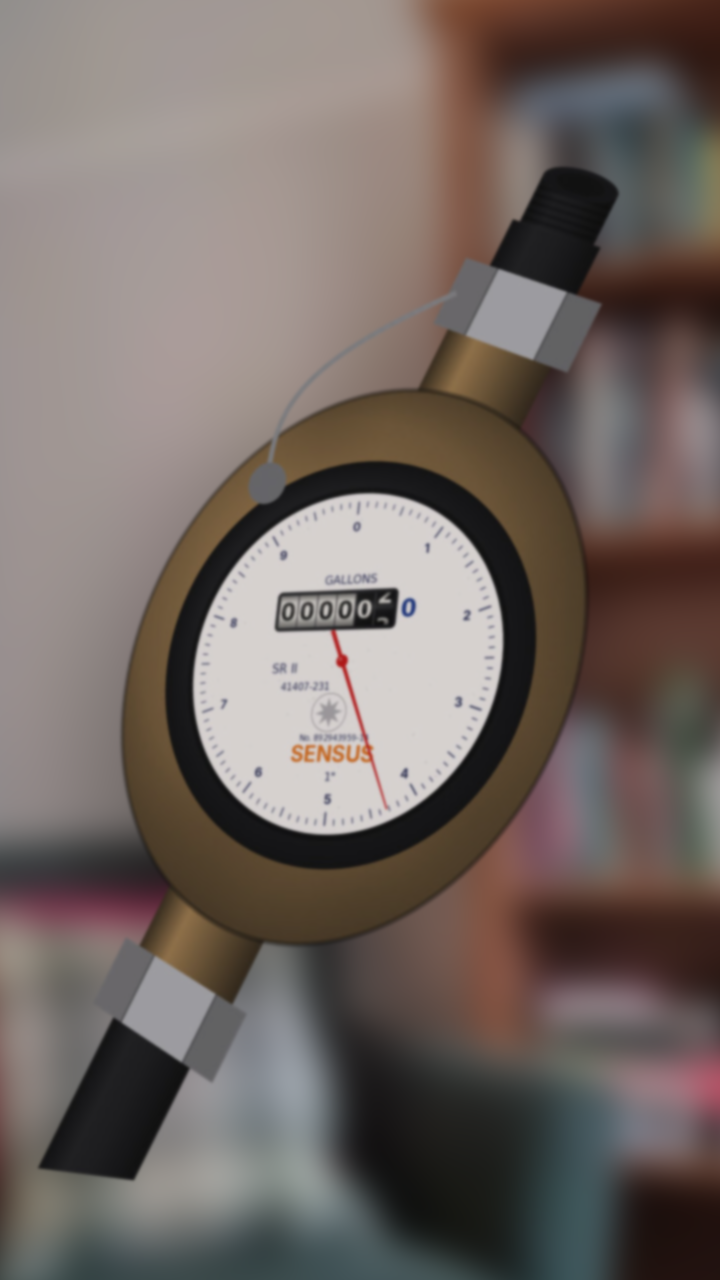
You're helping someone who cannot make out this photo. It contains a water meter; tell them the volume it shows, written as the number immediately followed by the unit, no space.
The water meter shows 24.3gal
